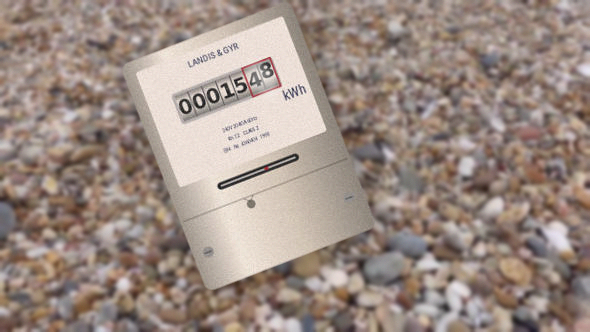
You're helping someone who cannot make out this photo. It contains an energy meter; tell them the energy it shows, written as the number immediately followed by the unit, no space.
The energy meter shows 15.48kWh
